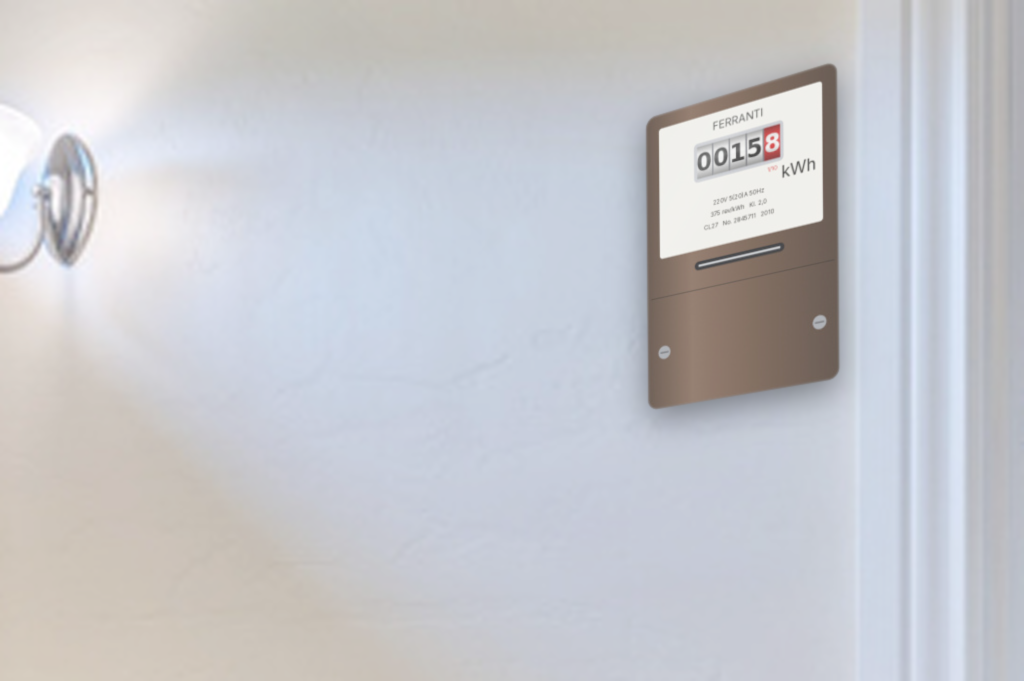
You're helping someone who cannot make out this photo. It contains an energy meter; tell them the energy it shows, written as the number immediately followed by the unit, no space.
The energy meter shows 15.8kWh
